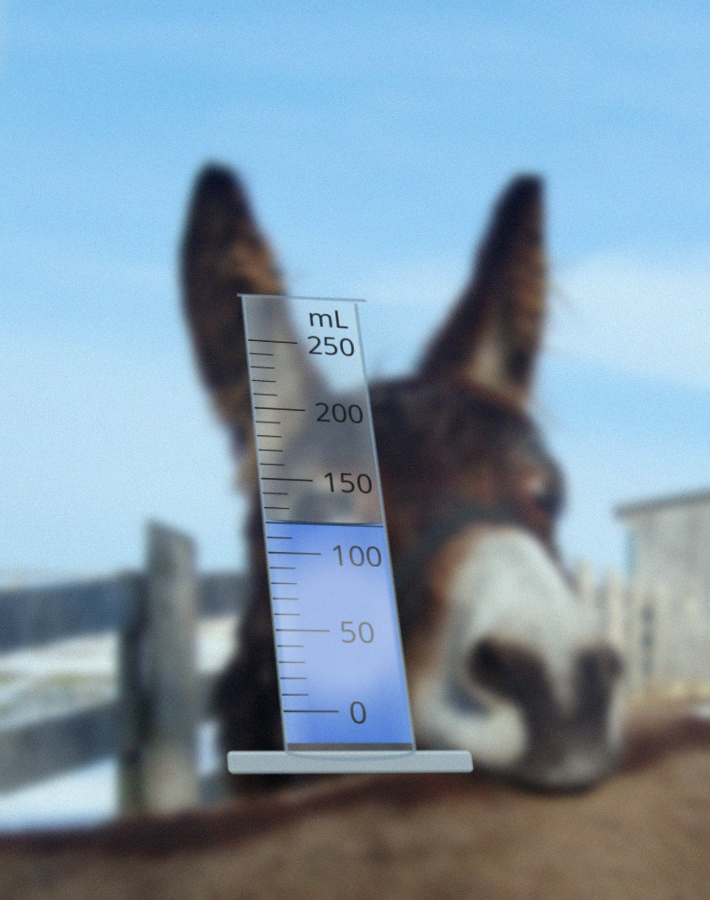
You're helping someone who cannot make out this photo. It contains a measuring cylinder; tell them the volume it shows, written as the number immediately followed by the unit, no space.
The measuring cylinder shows 120mL
